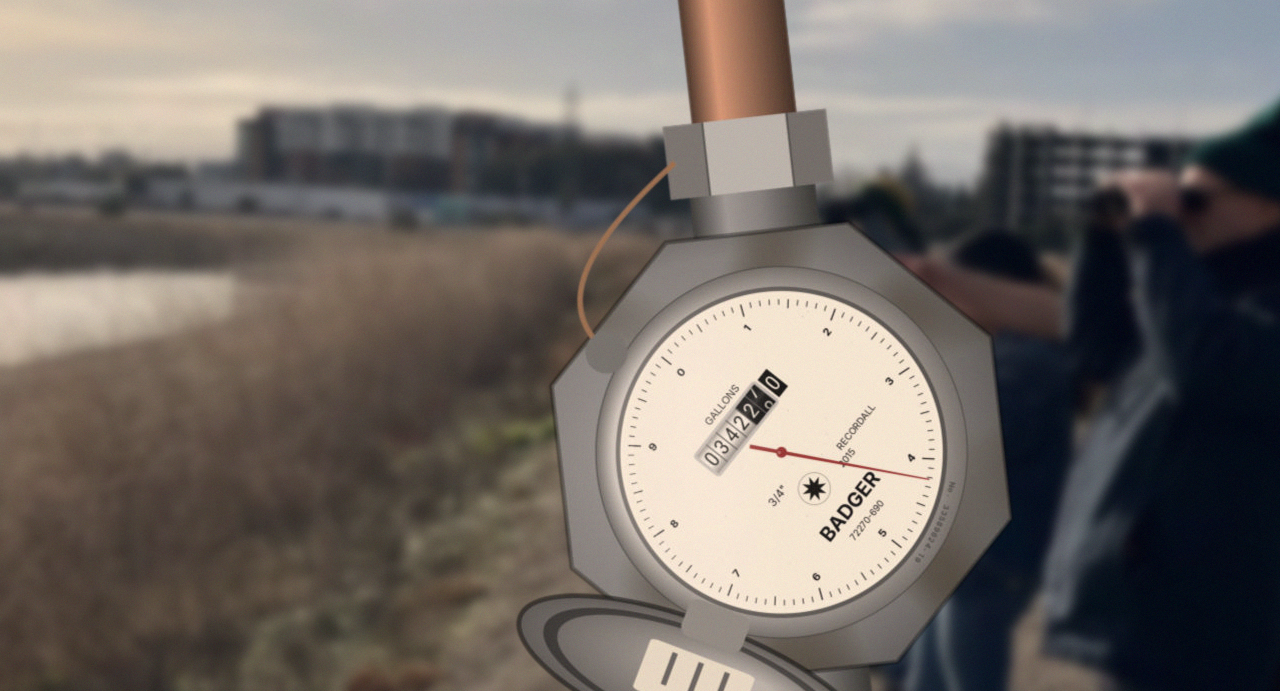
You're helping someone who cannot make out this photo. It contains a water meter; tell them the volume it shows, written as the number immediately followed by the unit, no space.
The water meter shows 342274.2gal
